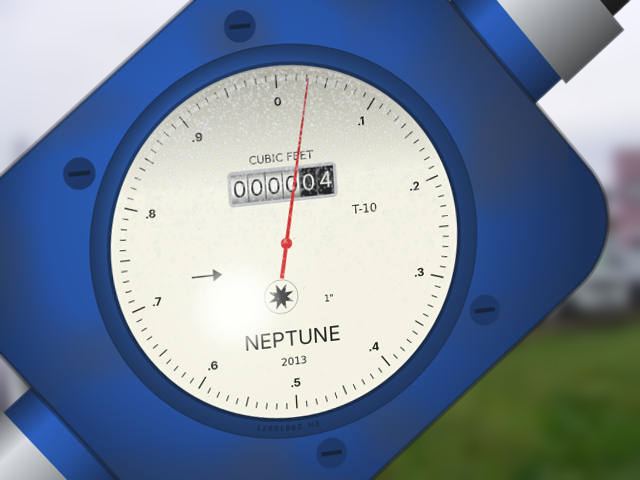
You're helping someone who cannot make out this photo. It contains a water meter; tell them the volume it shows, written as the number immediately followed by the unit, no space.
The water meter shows 4.03ft³
